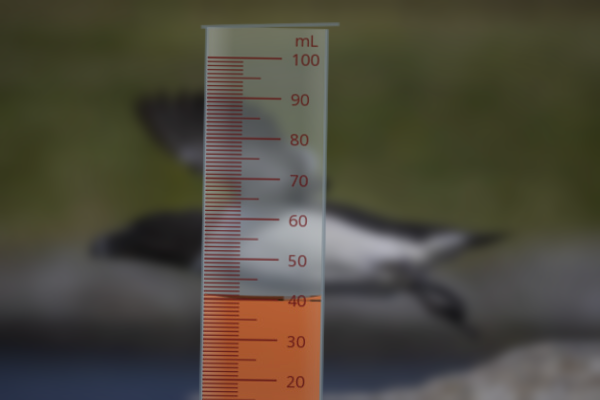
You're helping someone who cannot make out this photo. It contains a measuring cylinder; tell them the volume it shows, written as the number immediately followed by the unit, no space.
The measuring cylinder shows 40mL
